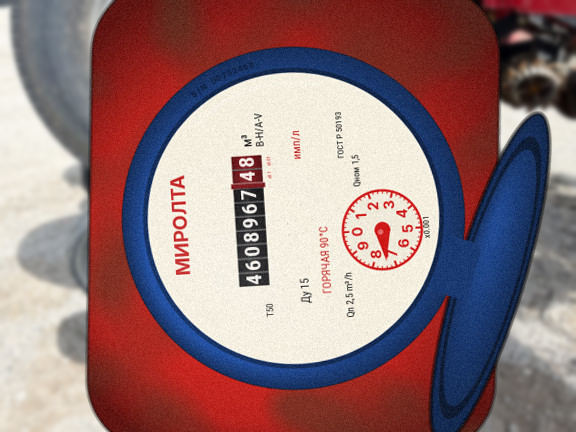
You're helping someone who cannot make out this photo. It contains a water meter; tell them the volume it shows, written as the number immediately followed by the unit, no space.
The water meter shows 4608967.487m³
